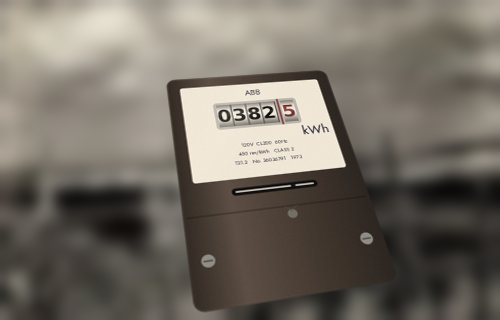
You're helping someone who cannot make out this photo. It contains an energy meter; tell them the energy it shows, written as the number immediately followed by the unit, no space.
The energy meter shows 382.5kWh
